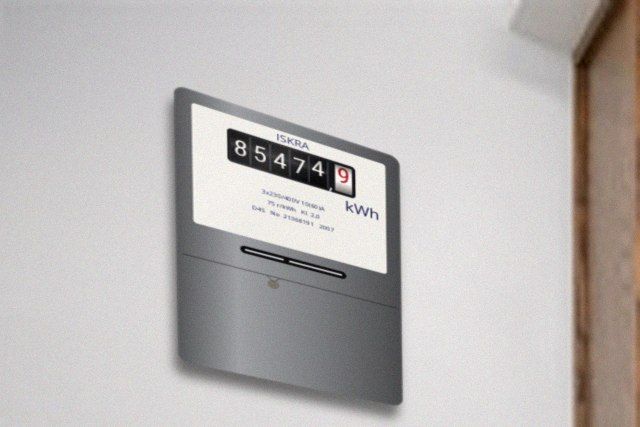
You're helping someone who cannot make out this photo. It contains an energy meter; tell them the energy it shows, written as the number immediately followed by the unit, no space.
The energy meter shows 85474.9kWh
